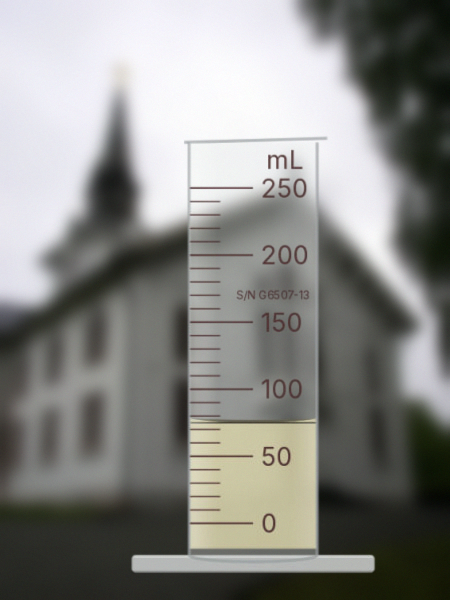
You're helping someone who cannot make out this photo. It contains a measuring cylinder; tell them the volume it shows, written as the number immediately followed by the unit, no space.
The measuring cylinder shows 75mL
